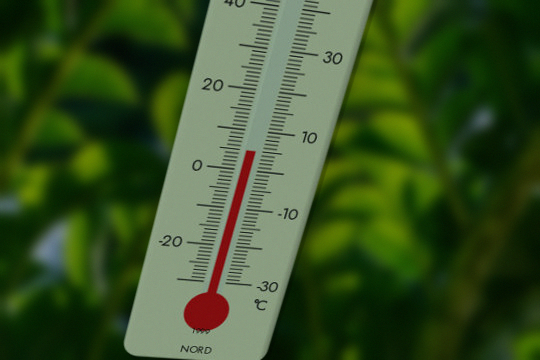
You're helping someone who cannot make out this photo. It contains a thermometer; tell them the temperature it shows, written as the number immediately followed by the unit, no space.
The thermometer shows 5°C
